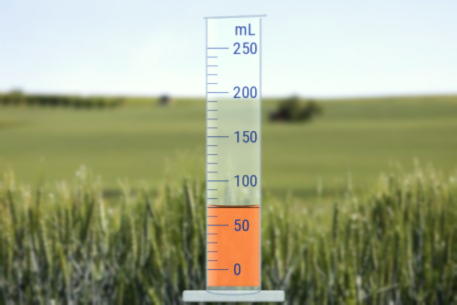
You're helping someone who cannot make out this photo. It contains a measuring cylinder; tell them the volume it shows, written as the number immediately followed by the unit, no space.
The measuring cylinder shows 70mL
